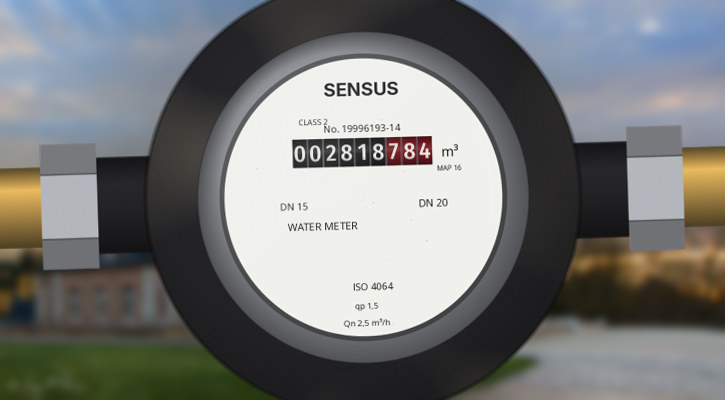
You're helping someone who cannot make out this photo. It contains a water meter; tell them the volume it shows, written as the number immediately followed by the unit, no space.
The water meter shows 2818.784m³
